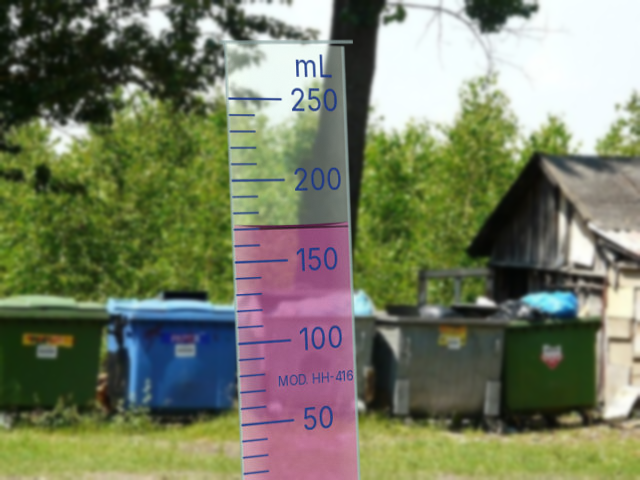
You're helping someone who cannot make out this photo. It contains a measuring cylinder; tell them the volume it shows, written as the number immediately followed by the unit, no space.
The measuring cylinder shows 170mL
